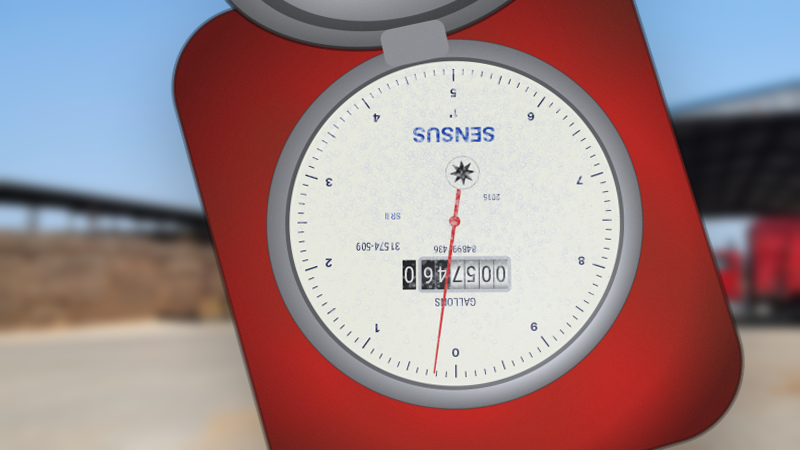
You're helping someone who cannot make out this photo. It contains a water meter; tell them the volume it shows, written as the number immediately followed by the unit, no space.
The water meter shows 57460.2gal
